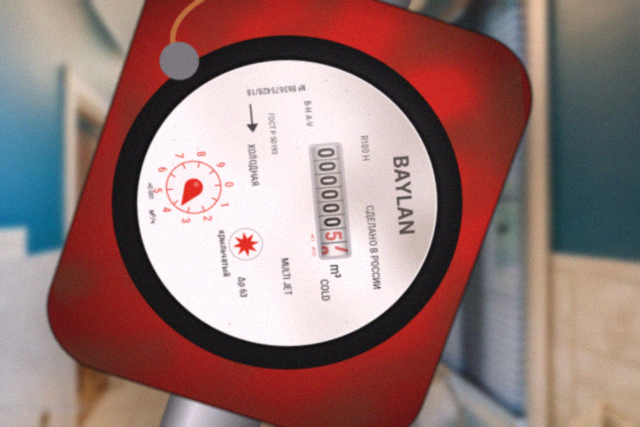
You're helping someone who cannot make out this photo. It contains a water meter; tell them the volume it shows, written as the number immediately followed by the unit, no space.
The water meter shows 0.573m³
